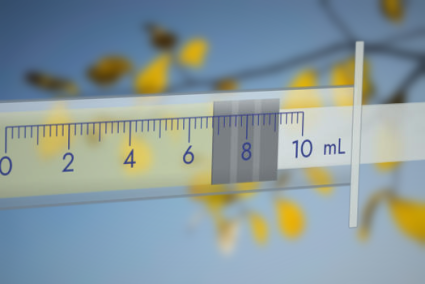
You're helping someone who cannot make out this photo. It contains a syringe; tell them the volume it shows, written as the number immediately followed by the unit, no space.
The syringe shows 6.8mL
